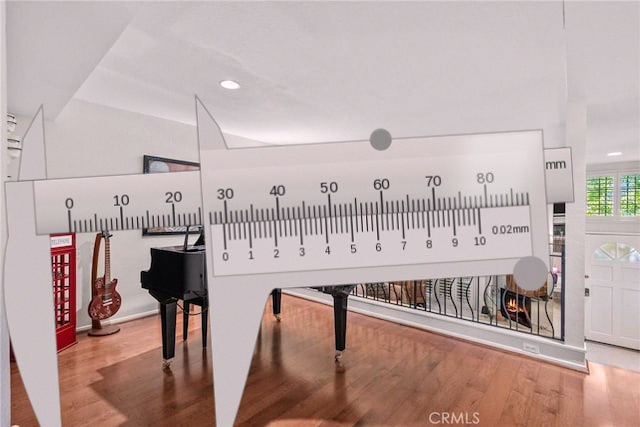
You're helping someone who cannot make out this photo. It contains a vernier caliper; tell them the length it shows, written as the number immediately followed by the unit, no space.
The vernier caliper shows 29.5mm
